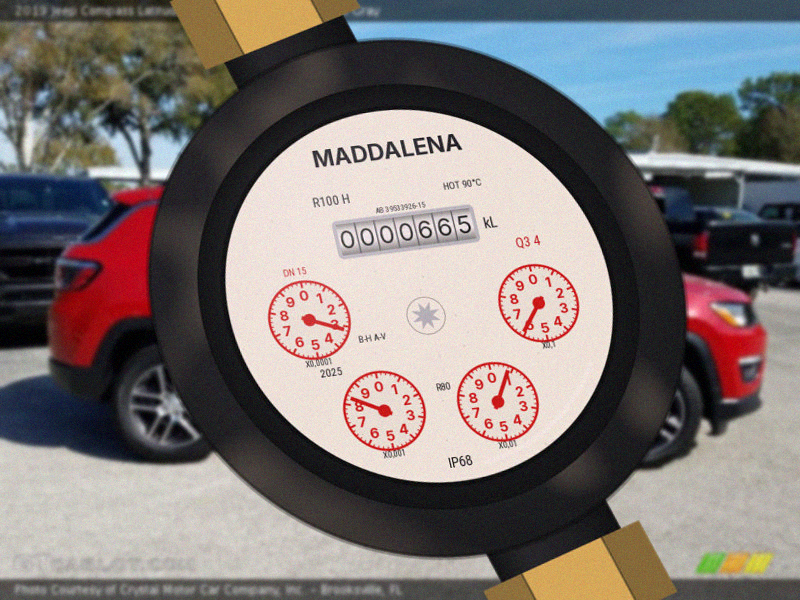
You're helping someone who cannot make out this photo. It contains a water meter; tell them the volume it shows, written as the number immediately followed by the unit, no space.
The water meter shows 665.6083kL
